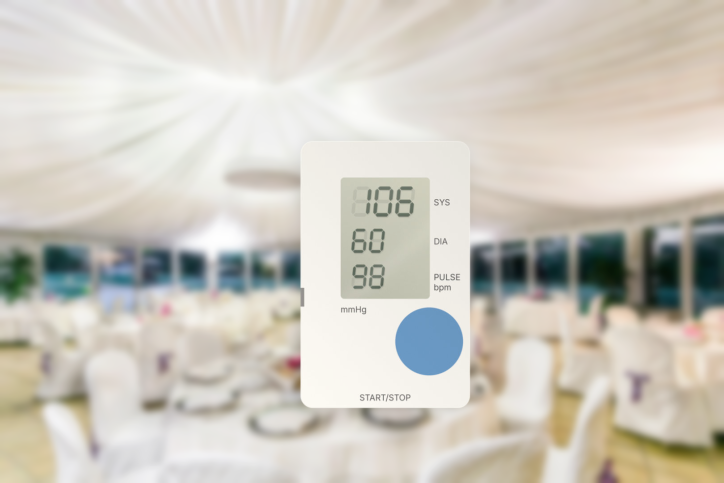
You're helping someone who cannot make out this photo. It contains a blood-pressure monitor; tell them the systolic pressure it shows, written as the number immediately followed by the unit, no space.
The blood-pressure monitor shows 106mmHg
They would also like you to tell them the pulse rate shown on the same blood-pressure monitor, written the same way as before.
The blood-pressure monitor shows 98bpm
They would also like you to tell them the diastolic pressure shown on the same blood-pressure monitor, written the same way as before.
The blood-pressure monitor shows 60mmHg
